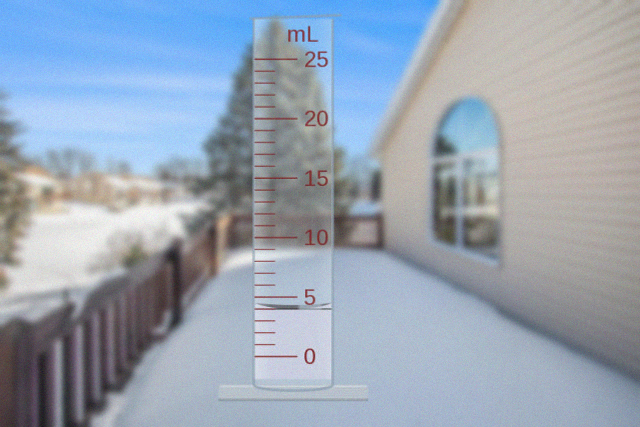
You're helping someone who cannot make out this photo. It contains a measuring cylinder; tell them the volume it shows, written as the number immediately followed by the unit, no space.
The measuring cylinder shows 4mL
